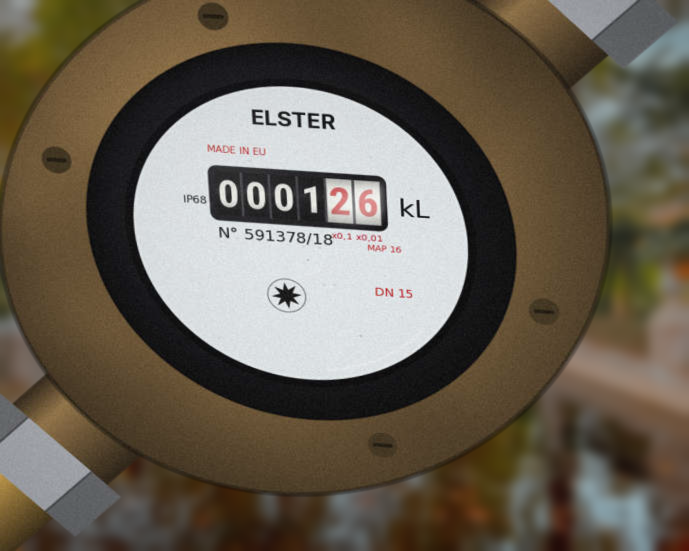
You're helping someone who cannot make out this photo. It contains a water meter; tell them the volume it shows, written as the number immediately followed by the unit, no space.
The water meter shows 1.26kL
